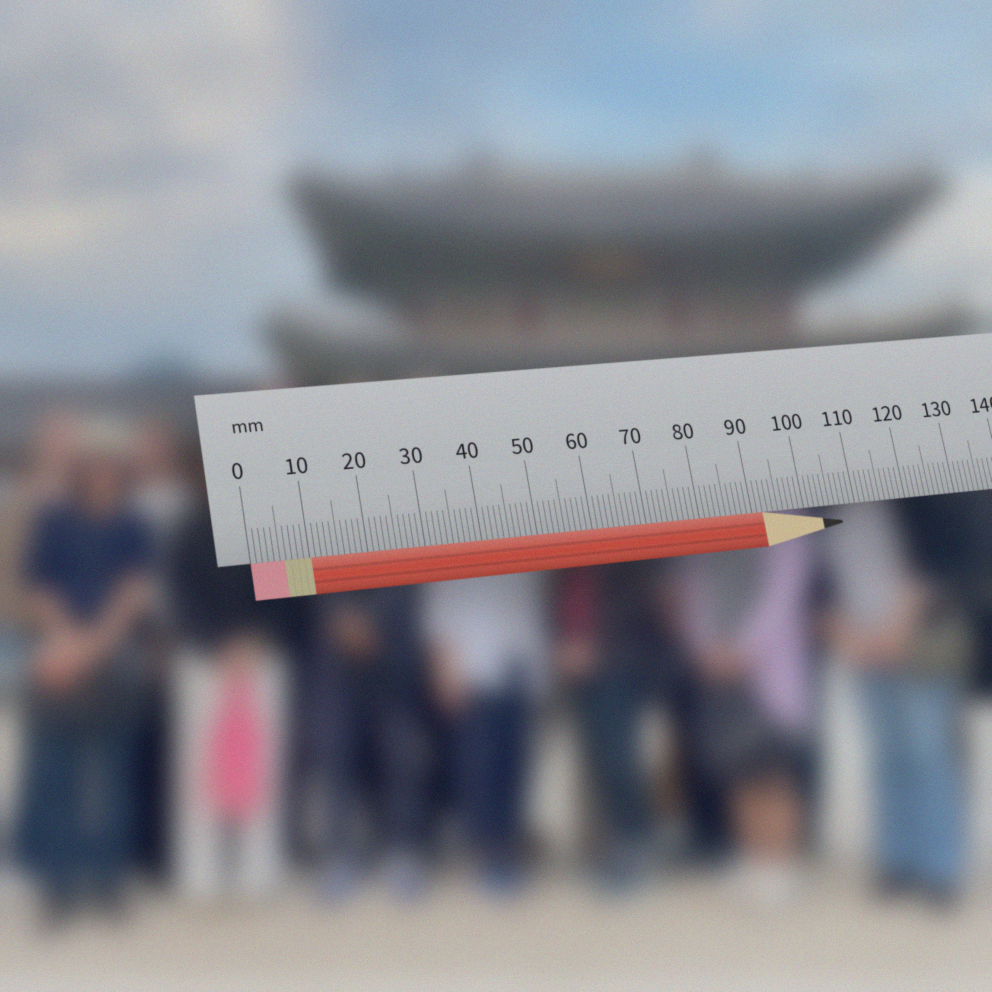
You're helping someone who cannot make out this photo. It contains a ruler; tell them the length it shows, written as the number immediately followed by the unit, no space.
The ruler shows 107mm
